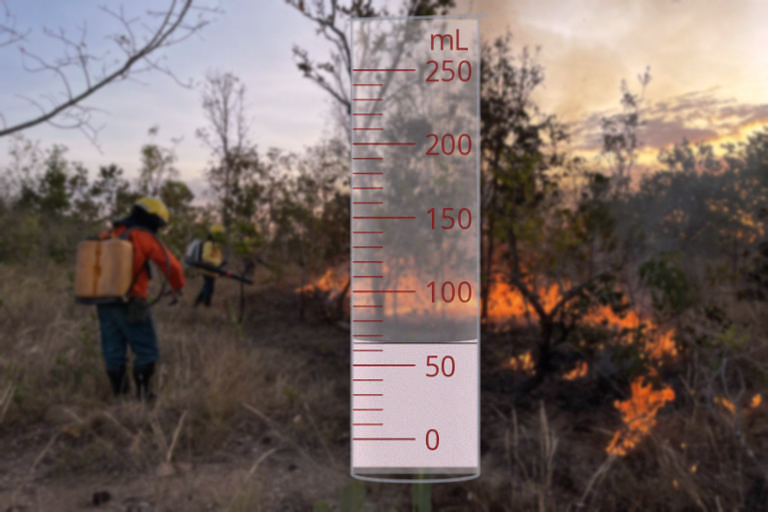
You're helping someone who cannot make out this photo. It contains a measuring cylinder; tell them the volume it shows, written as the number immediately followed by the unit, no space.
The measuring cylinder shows 65mL
